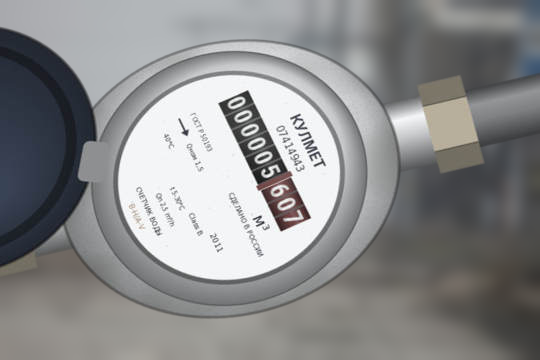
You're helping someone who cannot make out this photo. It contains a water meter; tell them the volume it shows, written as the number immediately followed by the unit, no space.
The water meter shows 5.607m³
